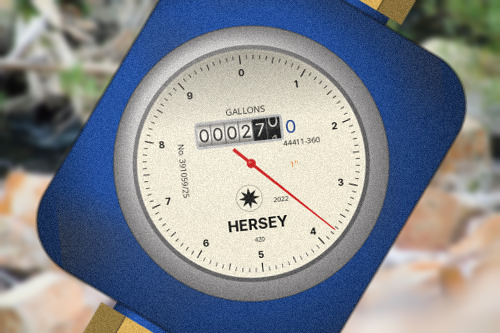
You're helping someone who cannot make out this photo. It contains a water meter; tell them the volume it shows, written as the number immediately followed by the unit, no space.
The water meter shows 2703.7gal
